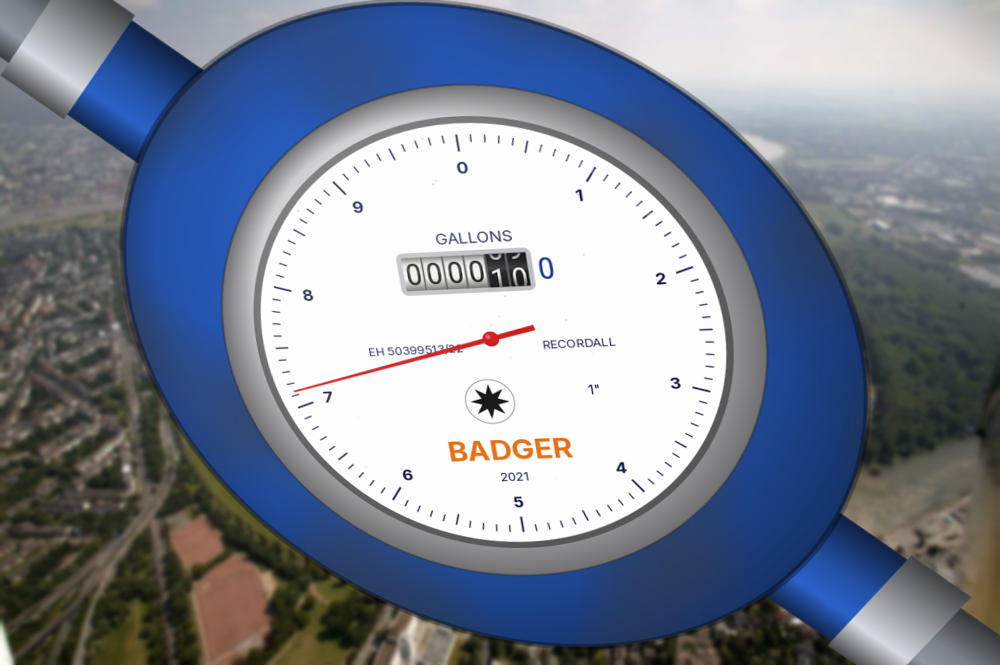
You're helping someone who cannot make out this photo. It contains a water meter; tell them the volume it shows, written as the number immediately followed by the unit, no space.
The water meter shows 97.1gal
